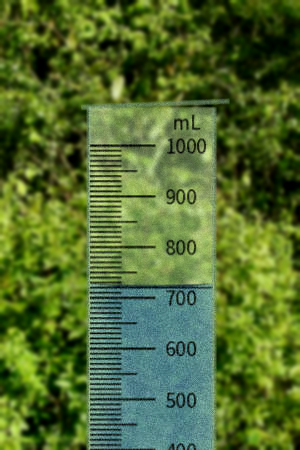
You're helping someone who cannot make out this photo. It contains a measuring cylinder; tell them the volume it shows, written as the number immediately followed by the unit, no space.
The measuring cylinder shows 720mL
